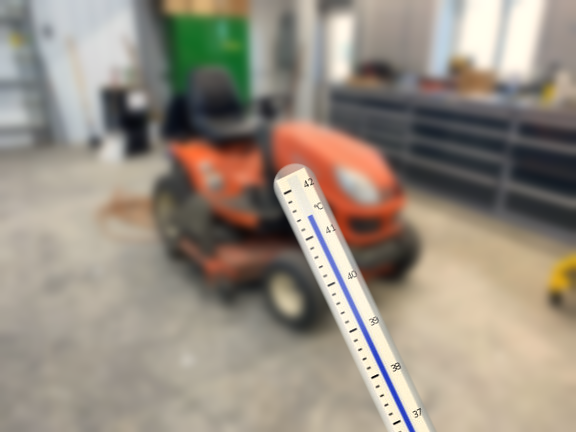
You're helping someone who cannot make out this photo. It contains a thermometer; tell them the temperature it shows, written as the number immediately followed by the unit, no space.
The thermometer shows 41.4°C
